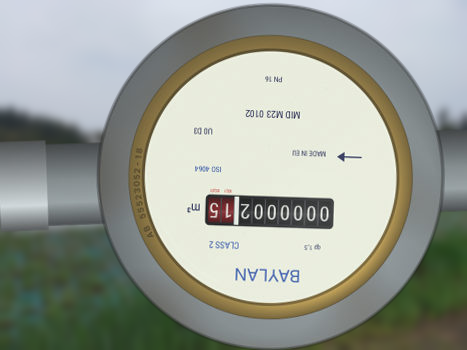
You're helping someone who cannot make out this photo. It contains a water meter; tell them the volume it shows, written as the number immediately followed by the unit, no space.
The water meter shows 2.15m³
